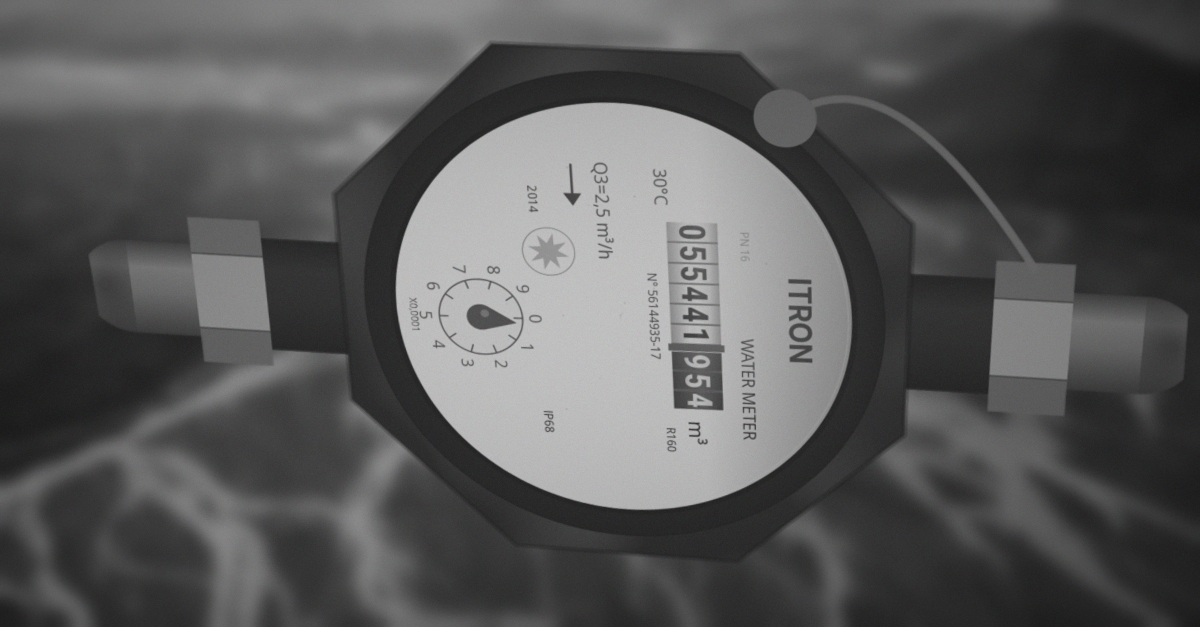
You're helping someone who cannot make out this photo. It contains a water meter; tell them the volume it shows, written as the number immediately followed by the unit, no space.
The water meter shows 55441.9540m³
